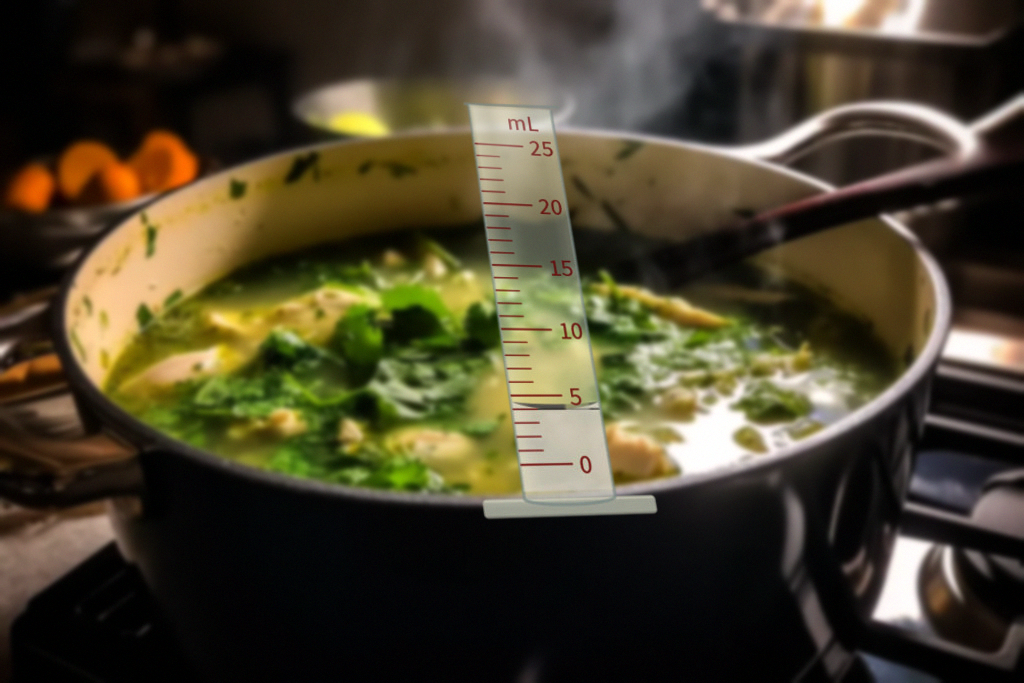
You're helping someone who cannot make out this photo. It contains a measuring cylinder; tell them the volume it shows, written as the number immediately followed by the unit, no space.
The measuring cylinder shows 4mL
